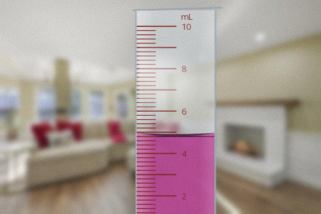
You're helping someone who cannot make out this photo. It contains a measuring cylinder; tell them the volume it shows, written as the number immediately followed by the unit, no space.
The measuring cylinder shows 4.8mL
